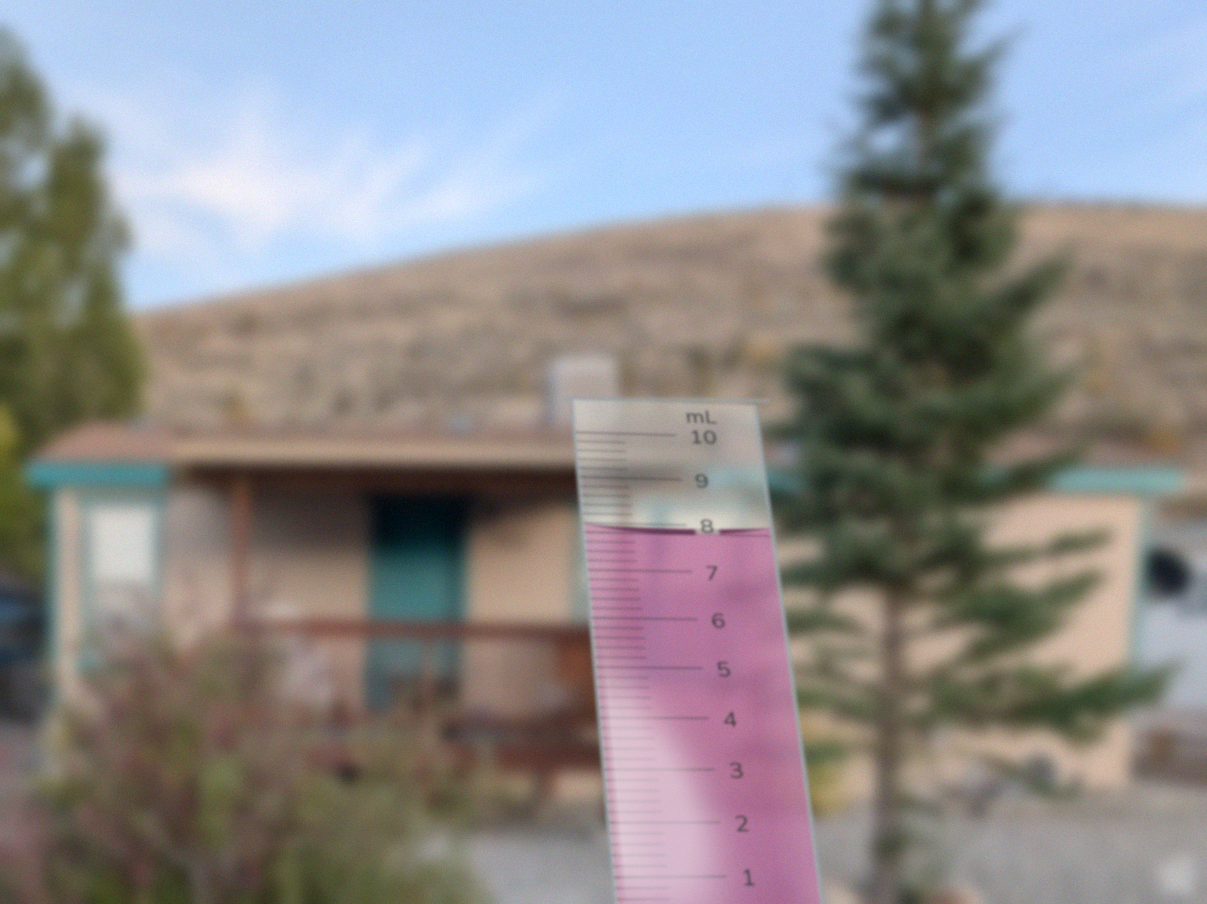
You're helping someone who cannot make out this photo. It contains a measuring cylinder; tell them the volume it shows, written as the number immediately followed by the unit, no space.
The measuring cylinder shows 7.8mL
